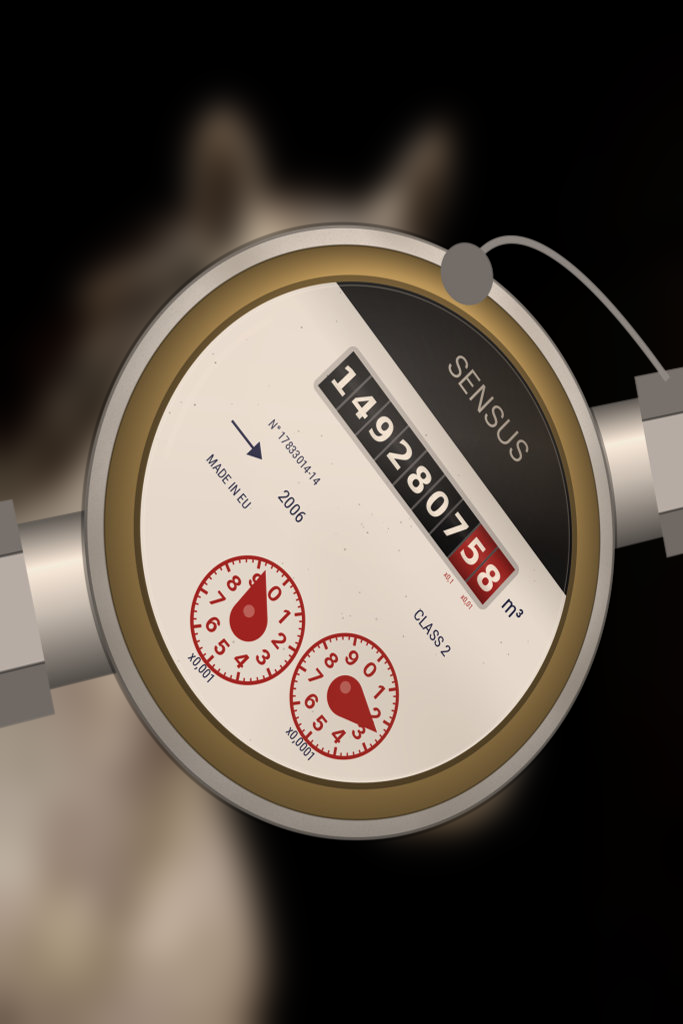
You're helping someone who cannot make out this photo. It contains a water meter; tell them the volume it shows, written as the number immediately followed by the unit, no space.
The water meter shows 1492807.5792m³
